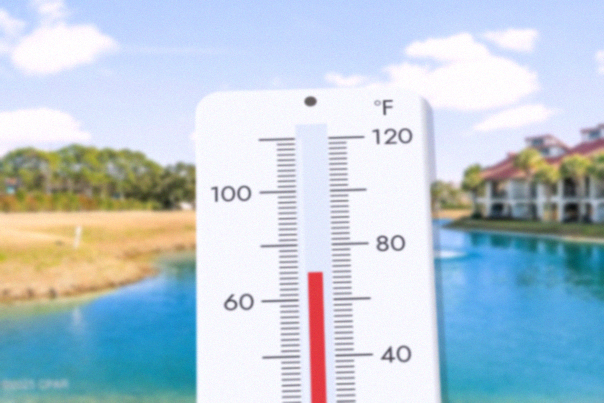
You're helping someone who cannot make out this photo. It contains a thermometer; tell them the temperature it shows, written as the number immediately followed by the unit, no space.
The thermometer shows 70°F
